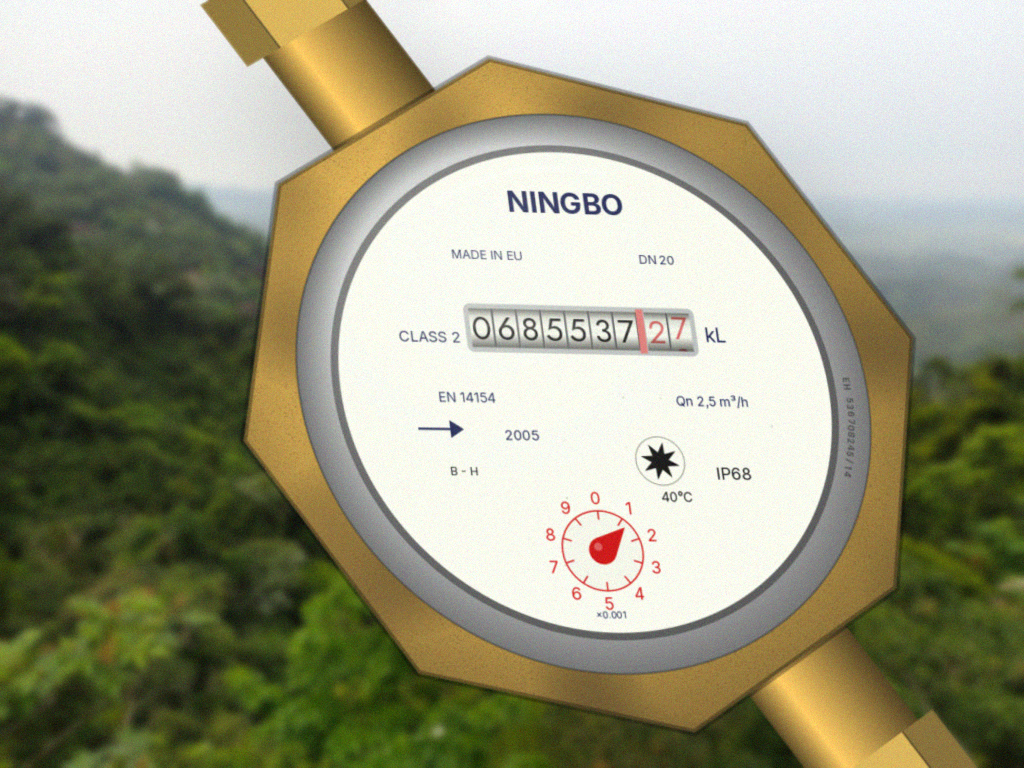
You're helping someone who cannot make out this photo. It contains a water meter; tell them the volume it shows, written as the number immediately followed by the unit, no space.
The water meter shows 685537.271kL
